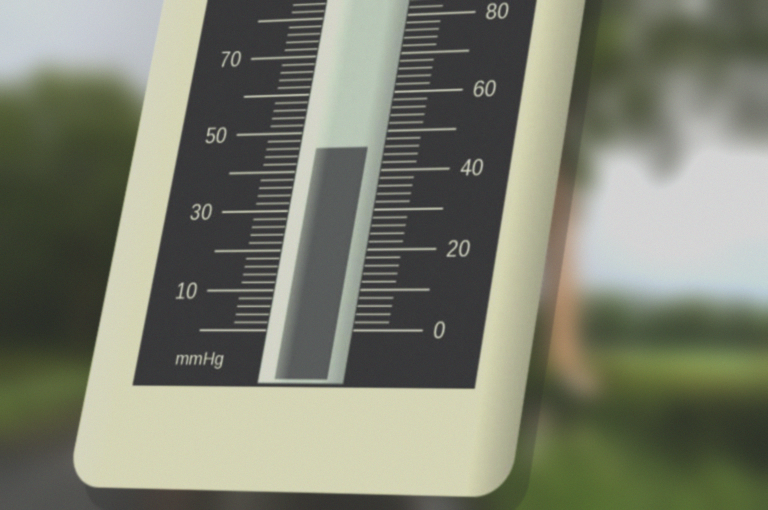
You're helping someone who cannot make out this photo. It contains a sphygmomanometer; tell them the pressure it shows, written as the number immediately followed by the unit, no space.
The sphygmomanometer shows 46mmHg
